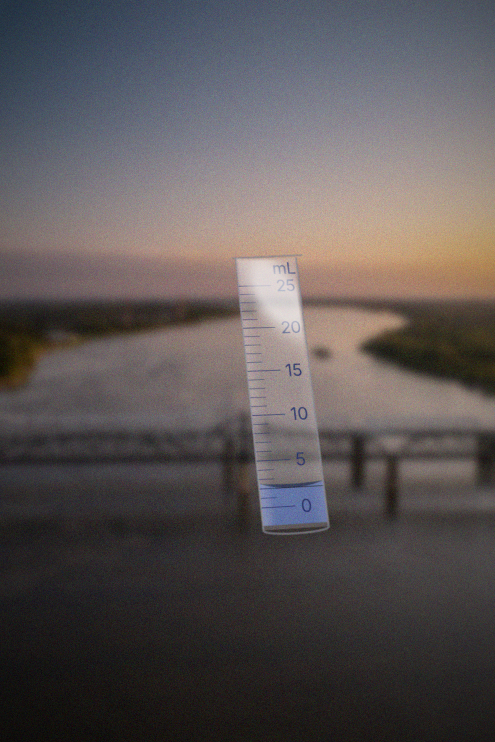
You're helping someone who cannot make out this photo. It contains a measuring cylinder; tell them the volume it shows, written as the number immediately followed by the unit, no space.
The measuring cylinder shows 2mL
